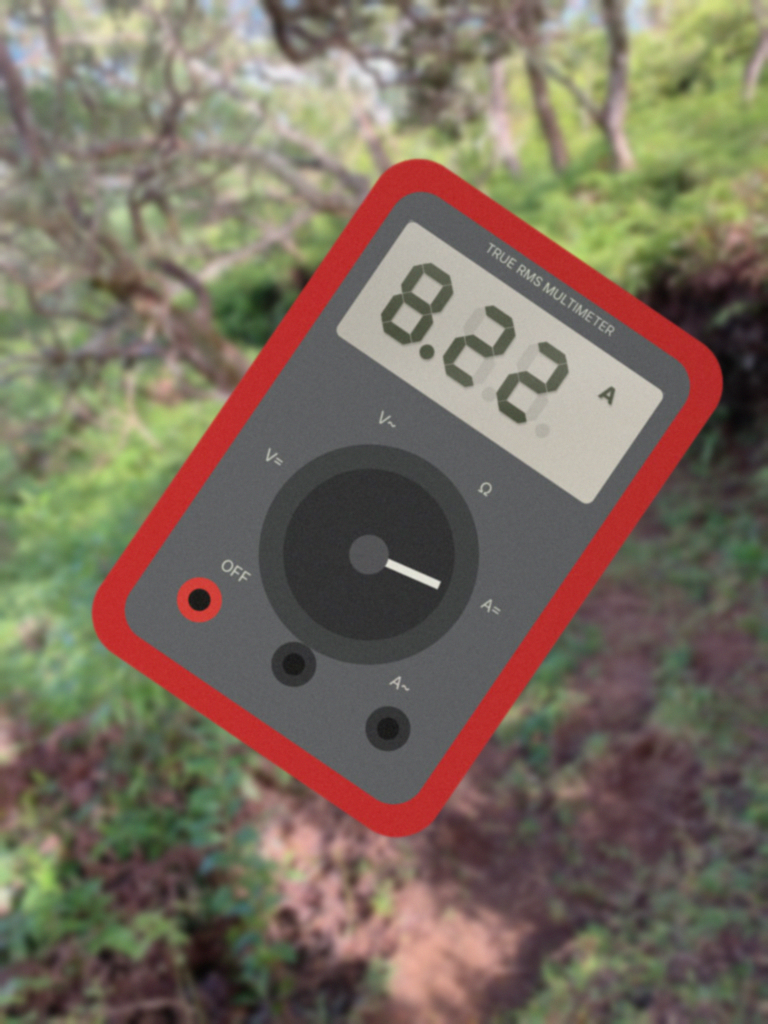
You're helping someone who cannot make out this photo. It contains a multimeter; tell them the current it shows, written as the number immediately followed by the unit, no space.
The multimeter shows 8.22A
